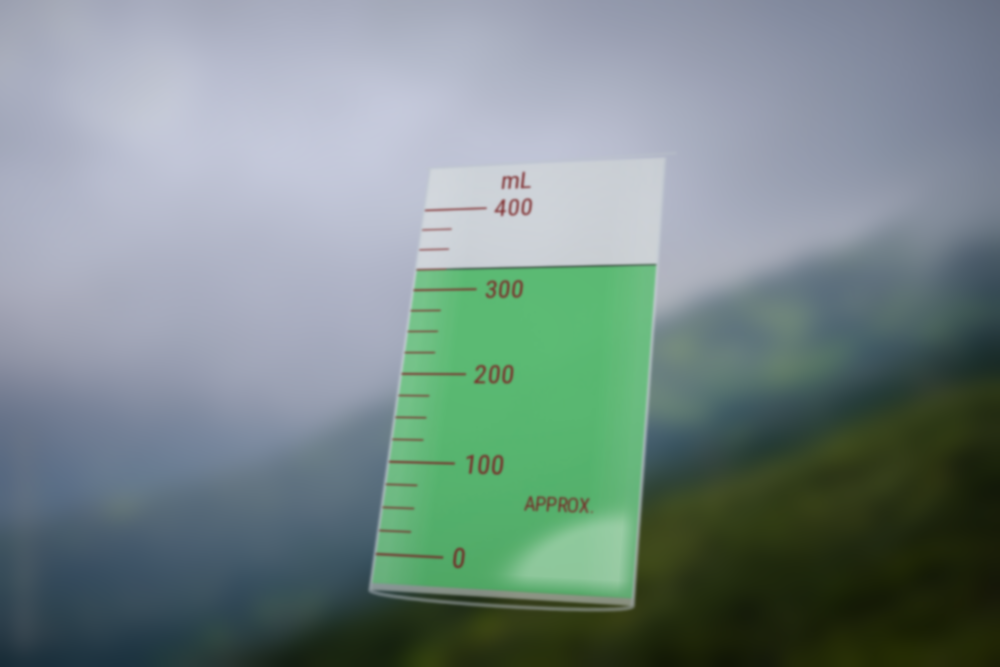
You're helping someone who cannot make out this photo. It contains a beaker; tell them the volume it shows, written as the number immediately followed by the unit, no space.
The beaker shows 325mL
